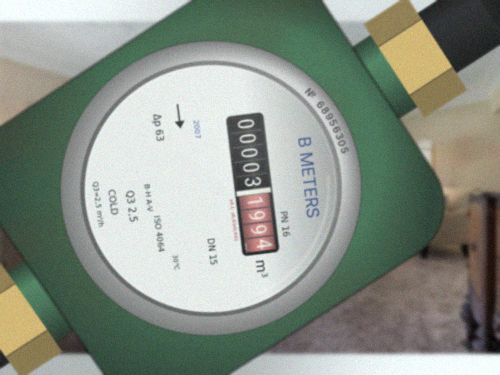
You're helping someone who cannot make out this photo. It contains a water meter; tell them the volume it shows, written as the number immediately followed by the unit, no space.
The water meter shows 3.1994m³
